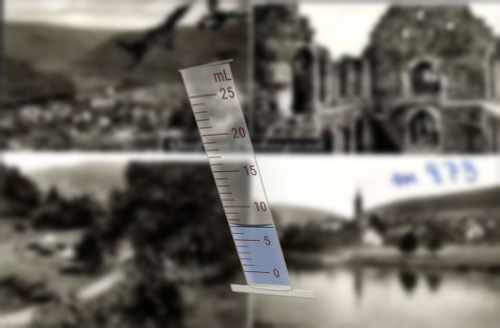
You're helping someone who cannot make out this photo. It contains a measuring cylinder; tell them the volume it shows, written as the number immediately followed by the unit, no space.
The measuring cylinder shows 7mL
